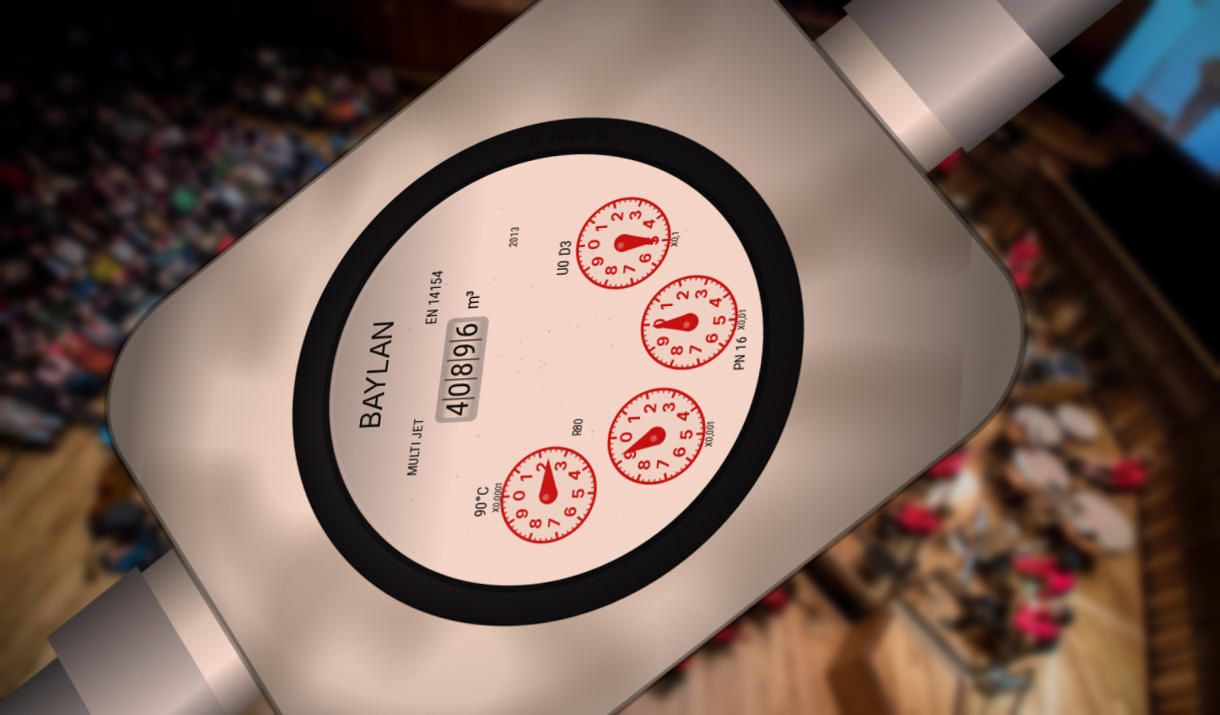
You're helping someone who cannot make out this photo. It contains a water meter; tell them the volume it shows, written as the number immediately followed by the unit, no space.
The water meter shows 40896.4992m³
